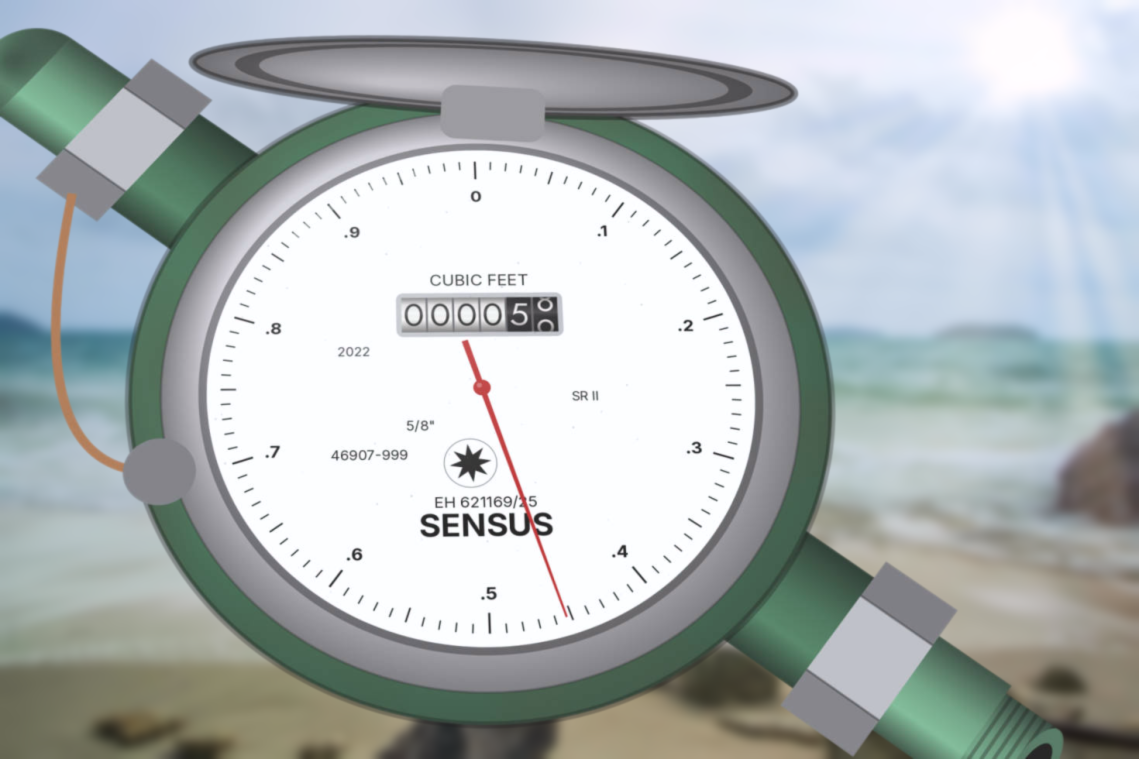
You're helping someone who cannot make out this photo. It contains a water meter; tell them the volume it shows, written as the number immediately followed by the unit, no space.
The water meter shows 58.45ft³
